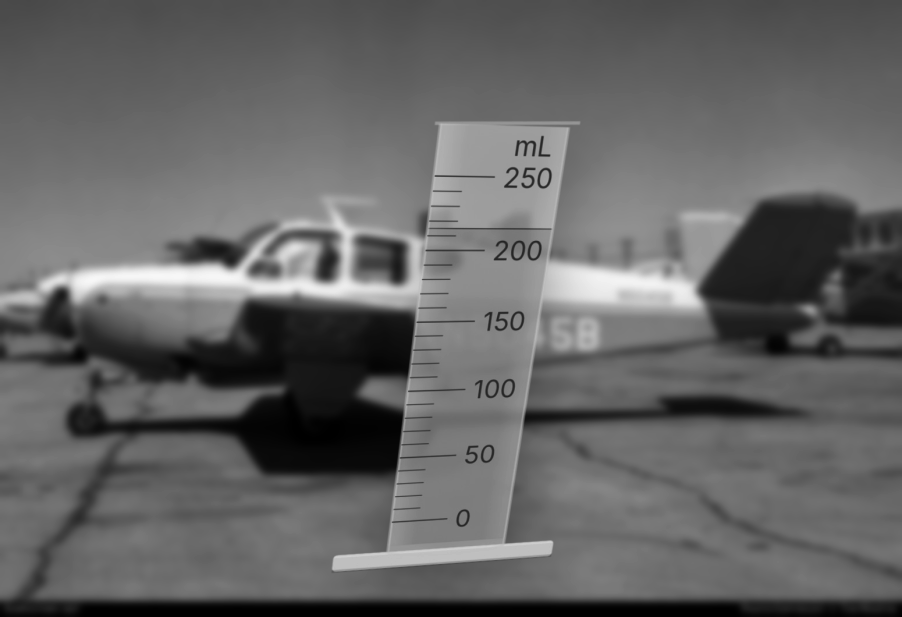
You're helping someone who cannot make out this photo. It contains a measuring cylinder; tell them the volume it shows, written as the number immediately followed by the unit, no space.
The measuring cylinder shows 215mL
